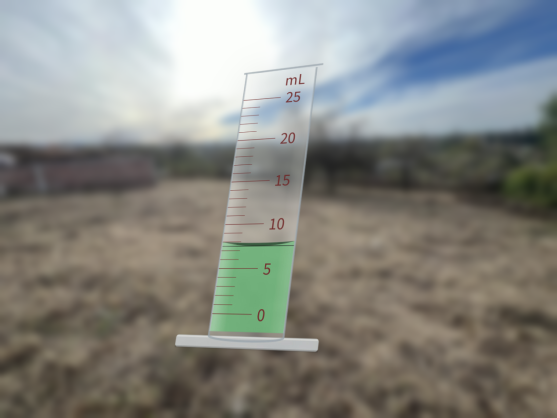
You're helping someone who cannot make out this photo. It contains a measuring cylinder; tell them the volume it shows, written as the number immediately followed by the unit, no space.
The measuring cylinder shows 7.5mL
